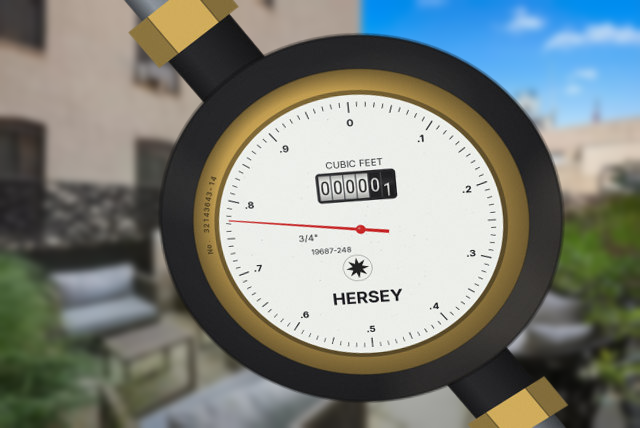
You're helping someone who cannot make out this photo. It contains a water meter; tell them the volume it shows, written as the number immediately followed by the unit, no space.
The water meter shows 0.77ft³
